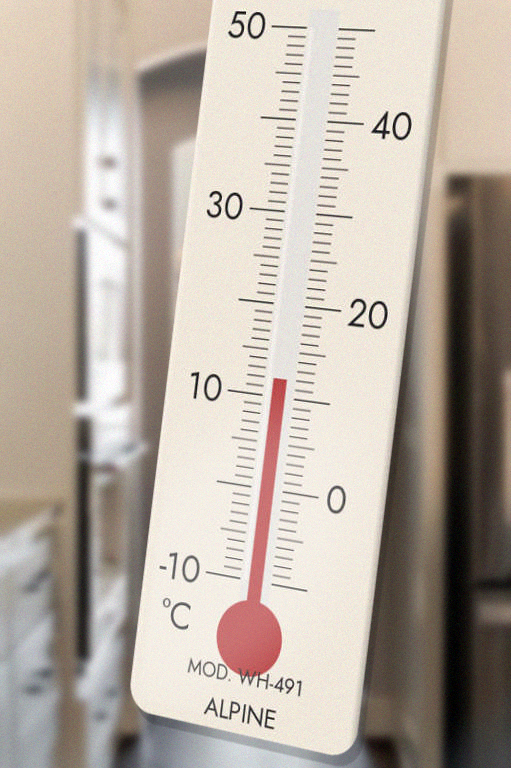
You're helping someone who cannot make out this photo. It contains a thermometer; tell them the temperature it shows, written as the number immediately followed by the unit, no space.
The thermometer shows 12°C
